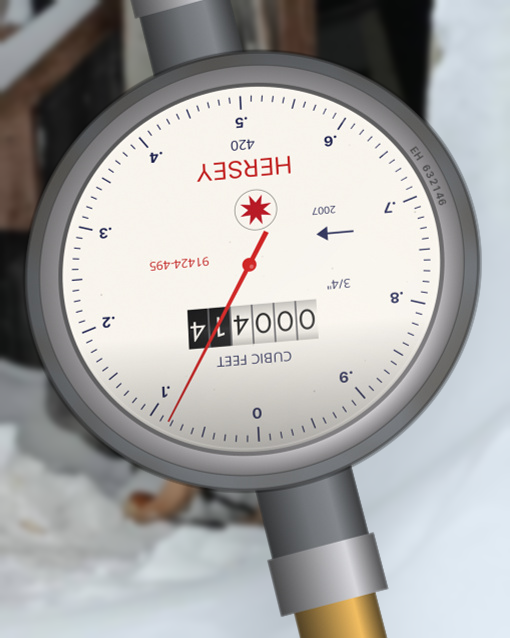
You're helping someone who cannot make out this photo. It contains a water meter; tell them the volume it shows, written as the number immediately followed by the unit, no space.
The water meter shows 414.08ft³
